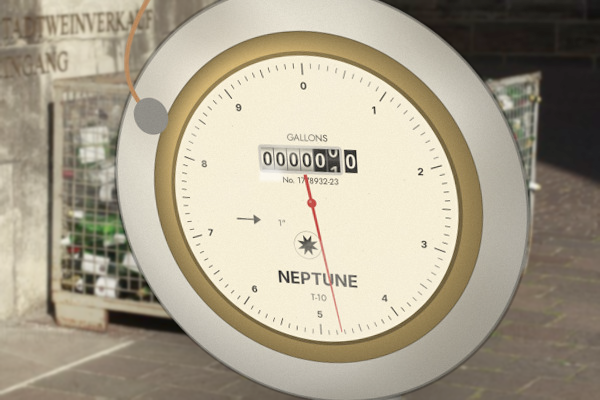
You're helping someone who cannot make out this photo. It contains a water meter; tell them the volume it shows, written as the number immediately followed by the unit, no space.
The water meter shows 4.7gal
